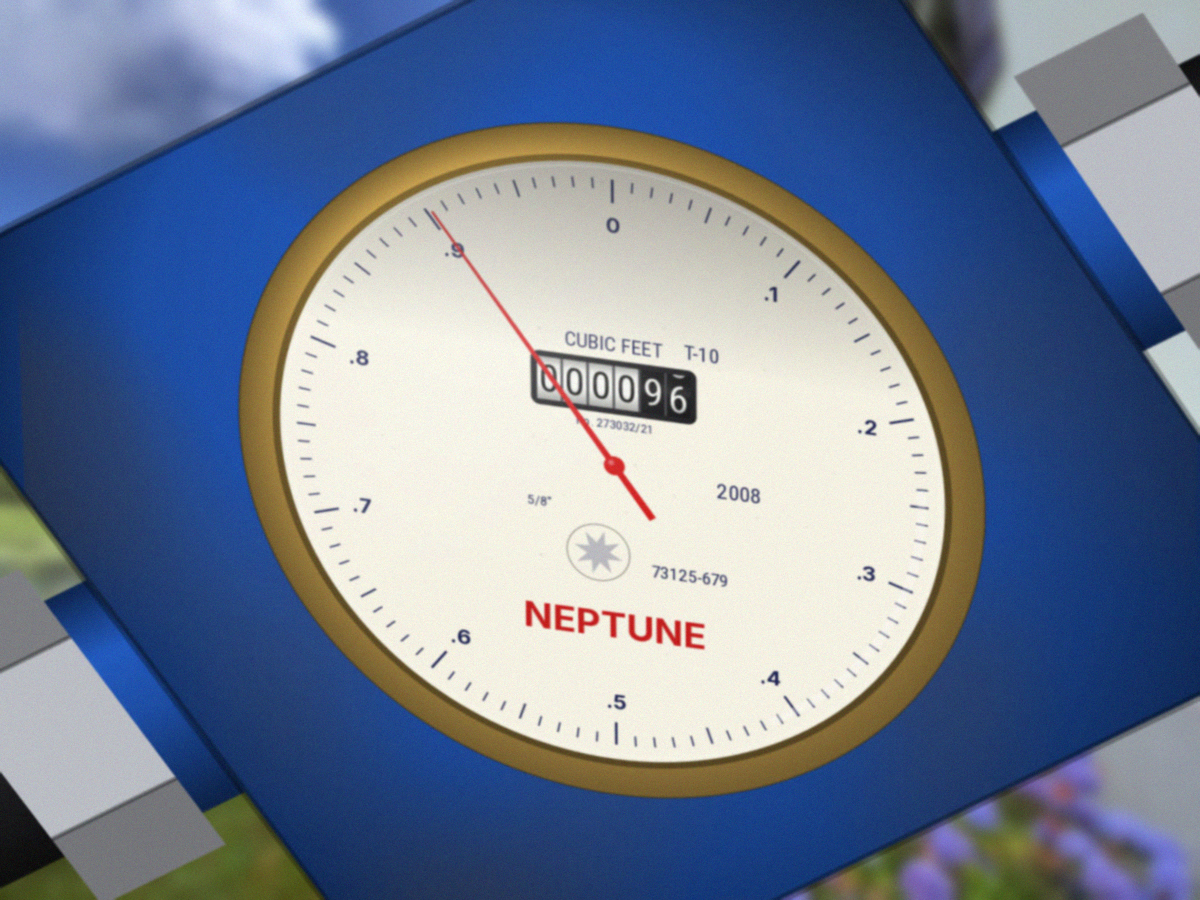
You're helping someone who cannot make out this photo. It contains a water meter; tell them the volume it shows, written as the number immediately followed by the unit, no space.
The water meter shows 95.90ft³
